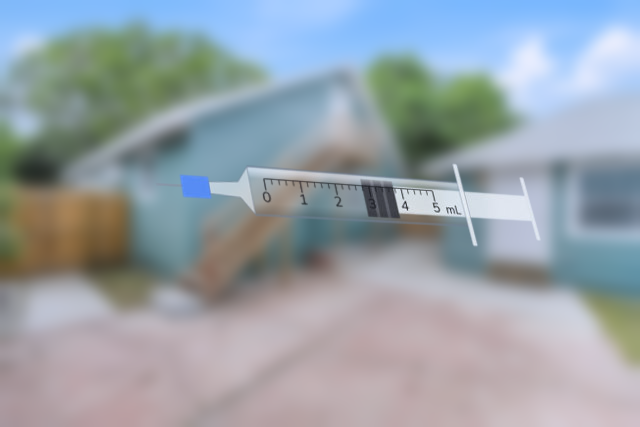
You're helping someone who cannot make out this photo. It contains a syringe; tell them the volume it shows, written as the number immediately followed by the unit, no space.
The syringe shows 2.8mL
